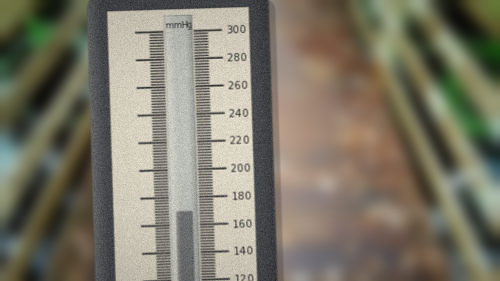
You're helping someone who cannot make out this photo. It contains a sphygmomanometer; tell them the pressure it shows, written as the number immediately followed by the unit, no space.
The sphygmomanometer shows 170mmHg
